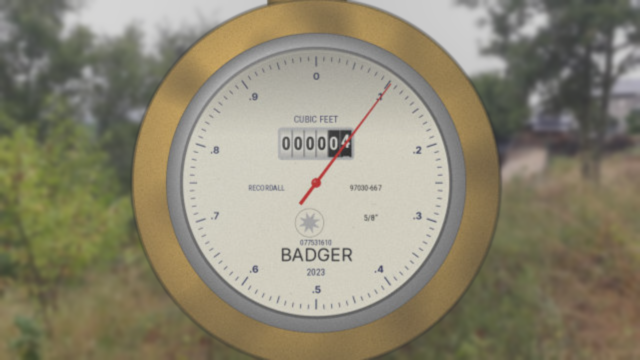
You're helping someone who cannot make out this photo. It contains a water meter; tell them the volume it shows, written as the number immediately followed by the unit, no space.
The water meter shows 4.10ft³
